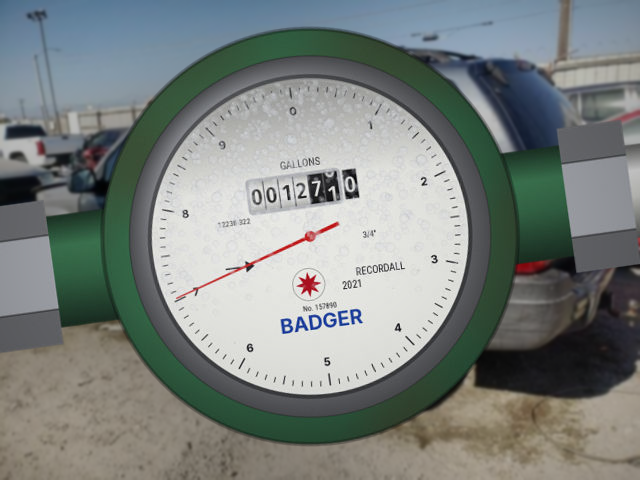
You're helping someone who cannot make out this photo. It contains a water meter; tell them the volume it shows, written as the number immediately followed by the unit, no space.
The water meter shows 12707.0gal
